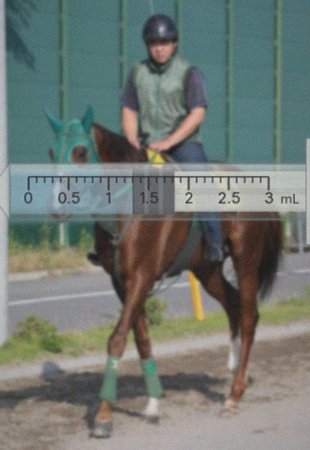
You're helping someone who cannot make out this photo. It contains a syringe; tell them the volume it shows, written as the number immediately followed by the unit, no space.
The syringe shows 1.3mL
